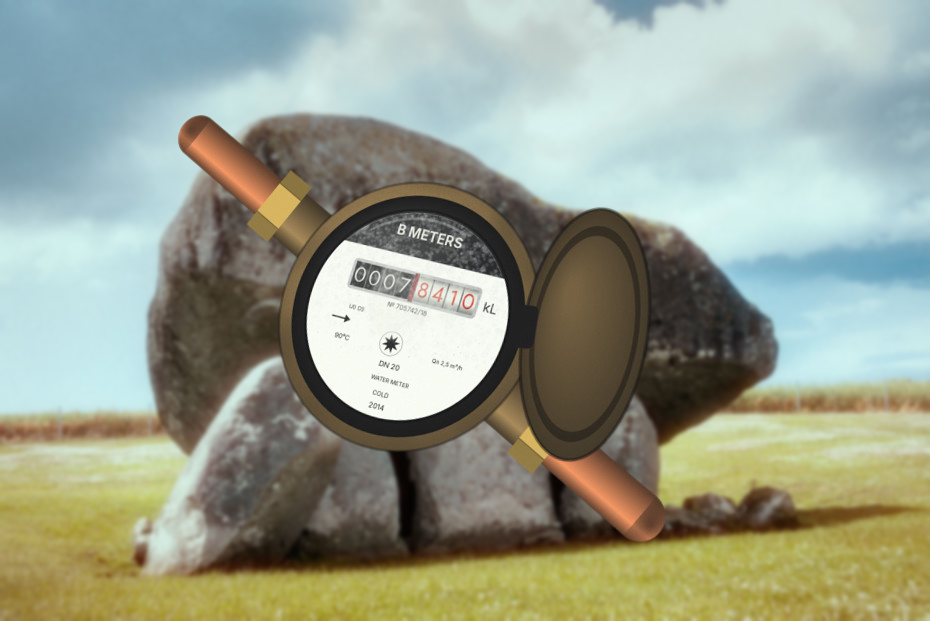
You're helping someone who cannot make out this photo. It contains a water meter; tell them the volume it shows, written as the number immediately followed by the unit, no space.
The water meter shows 7.8410kL
